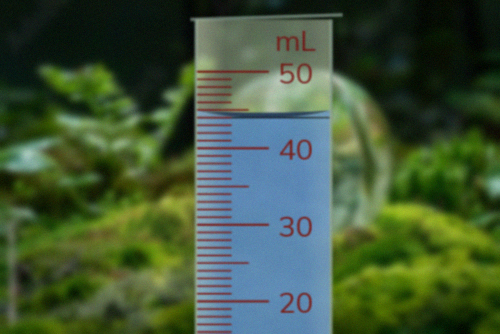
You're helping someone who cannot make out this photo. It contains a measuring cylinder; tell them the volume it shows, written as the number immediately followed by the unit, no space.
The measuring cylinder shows 44mL
